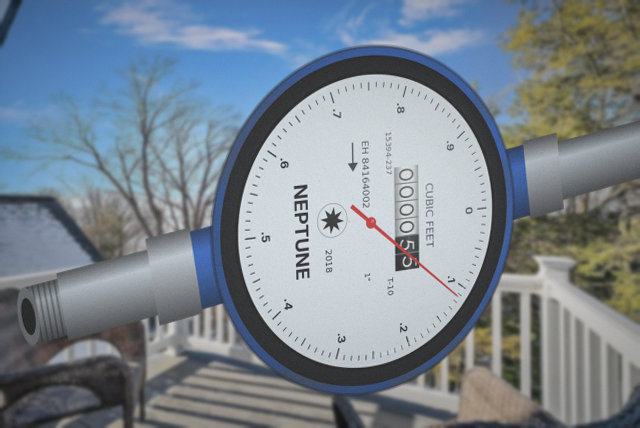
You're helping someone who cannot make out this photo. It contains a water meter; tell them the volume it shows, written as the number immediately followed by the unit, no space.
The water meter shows 55.11ft³
